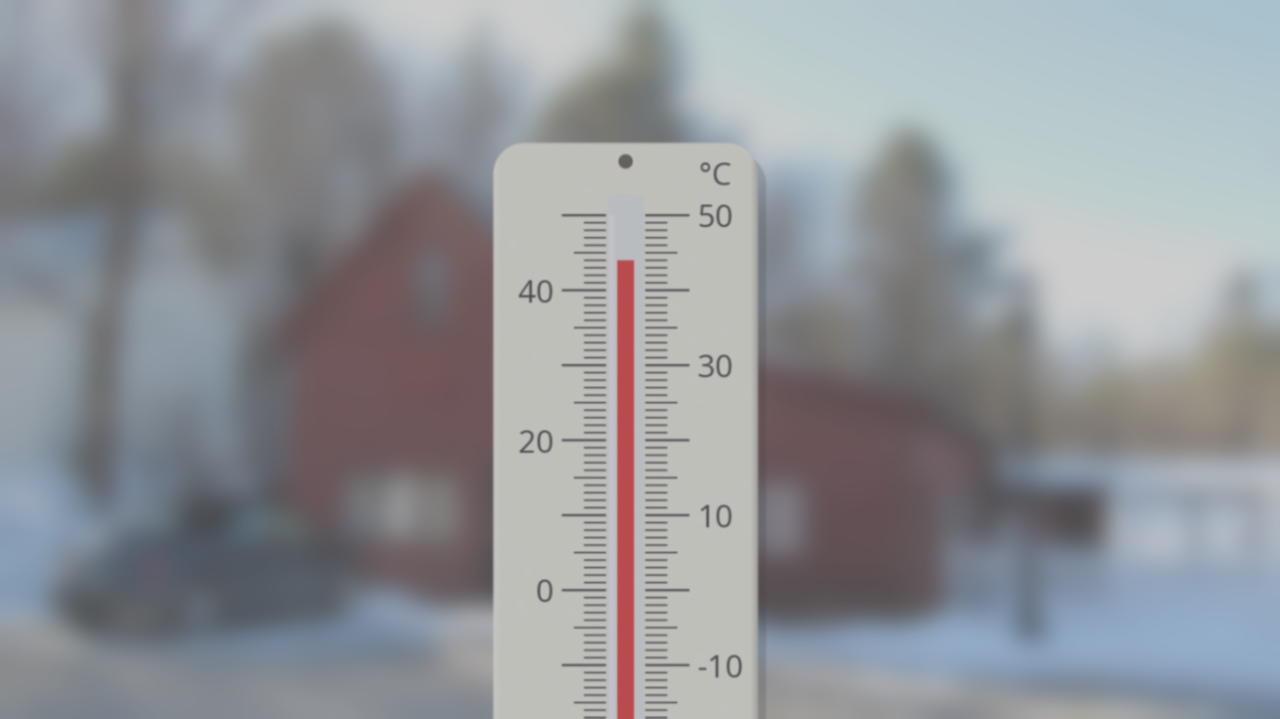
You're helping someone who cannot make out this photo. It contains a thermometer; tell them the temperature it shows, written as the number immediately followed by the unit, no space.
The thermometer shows 44°C
